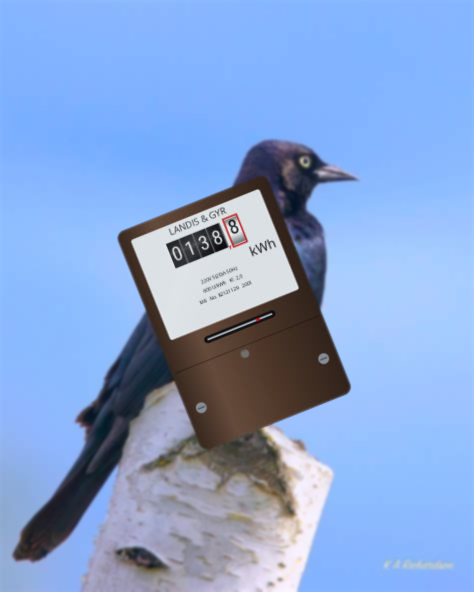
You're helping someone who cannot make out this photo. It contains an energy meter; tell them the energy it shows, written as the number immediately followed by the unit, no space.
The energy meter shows 138.8kWh
